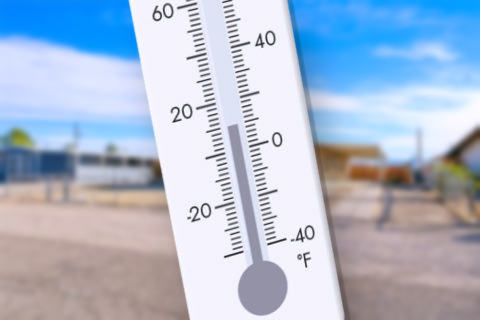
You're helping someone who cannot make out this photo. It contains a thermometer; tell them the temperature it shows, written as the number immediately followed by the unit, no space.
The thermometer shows 10°F
